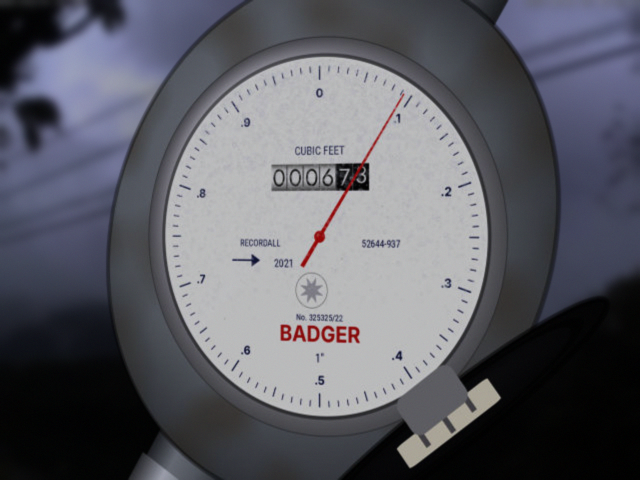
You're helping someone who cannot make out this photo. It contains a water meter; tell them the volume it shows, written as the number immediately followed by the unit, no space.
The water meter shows 673.09ft³
